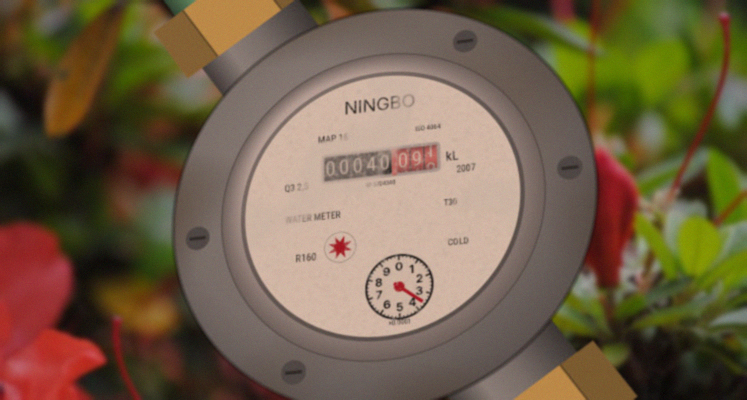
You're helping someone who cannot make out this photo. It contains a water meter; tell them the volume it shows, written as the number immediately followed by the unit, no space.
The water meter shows 40.0913kL
